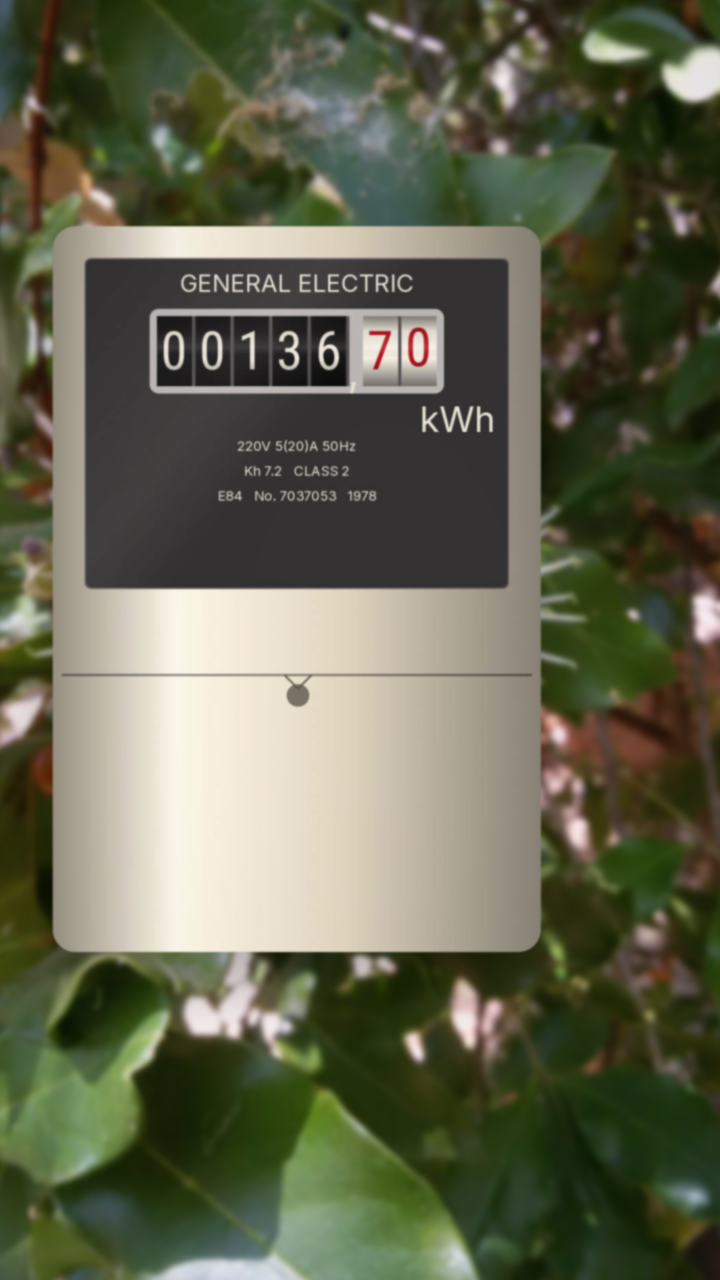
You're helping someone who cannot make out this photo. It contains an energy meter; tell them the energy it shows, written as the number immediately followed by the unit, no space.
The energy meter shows 136.70kWh
